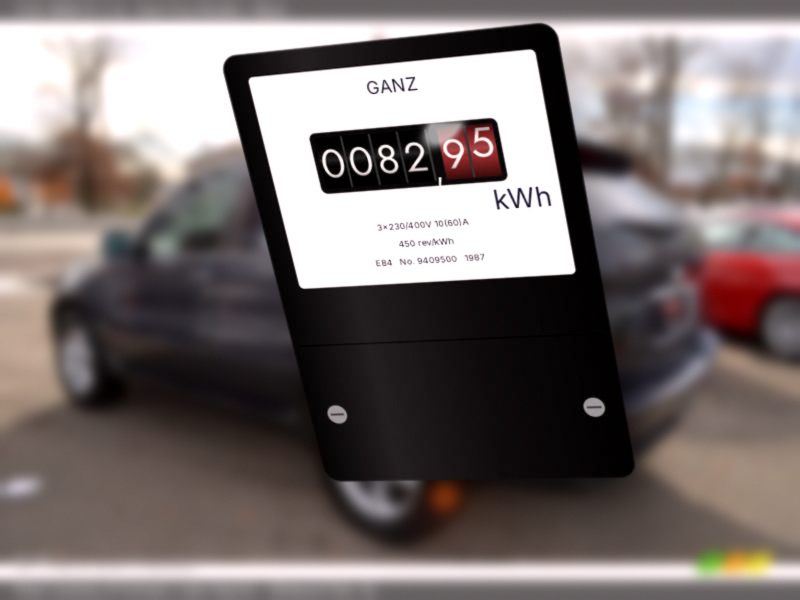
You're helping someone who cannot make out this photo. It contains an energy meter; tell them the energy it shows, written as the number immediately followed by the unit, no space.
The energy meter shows 82.95kWh
